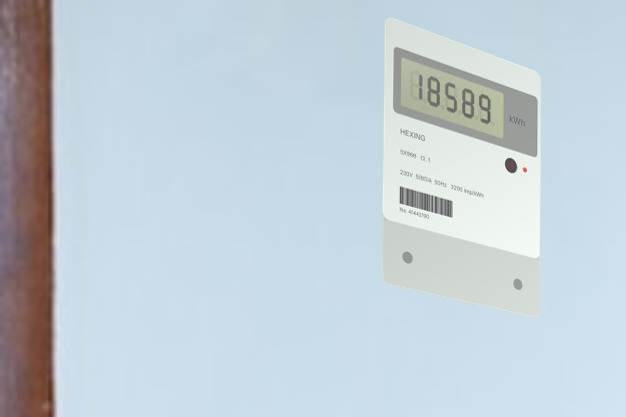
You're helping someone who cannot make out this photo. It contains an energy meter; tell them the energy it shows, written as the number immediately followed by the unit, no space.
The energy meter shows 18589kWh
